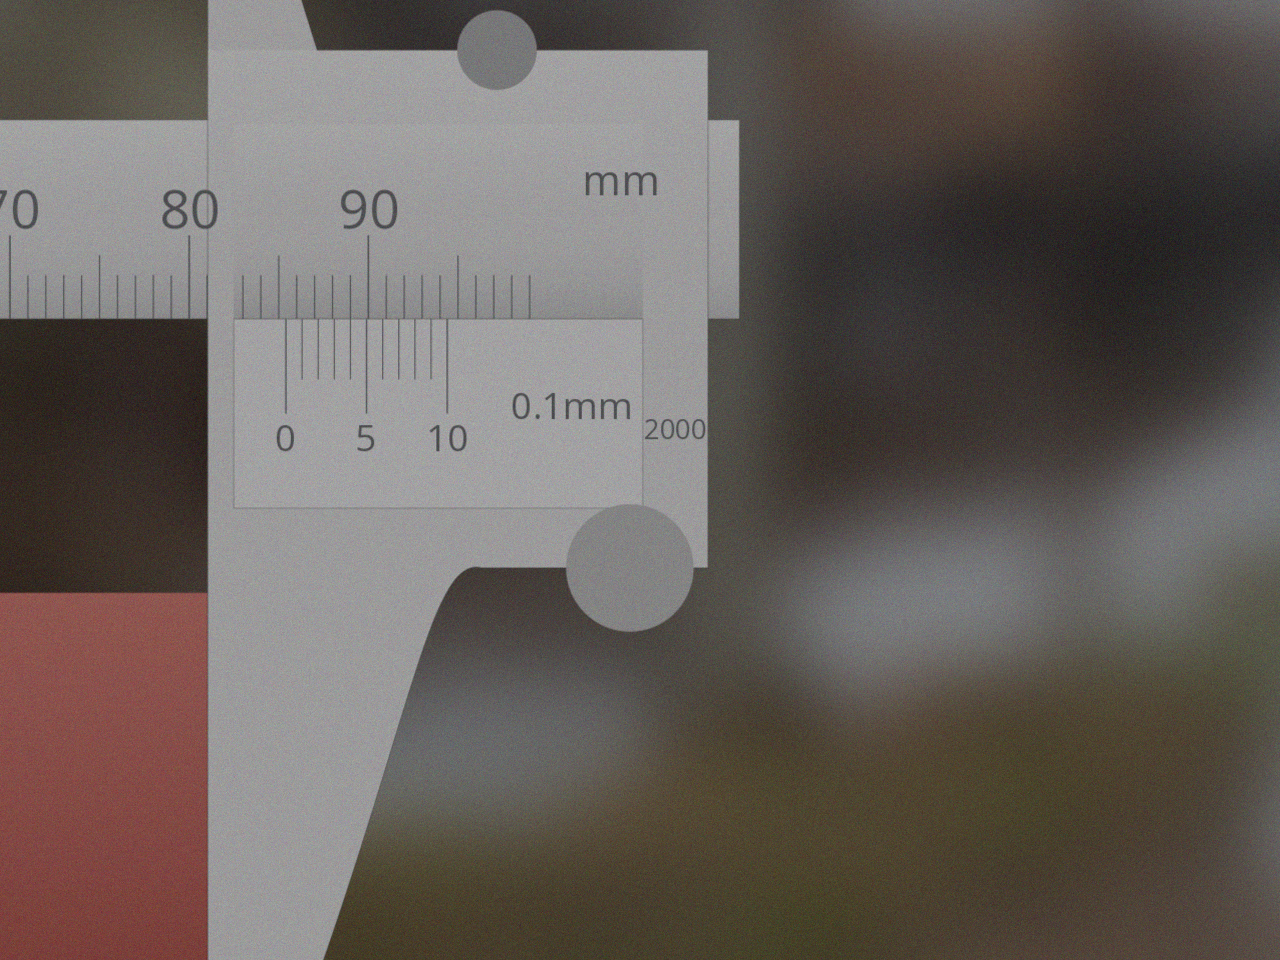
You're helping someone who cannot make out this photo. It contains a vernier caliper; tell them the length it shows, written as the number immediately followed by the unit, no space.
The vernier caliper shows 85.4mm
